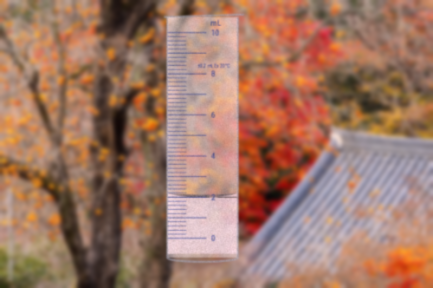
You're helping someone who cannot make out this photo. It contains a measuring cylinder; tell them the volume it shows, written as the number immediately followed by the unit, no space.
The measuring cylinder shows 2mL
